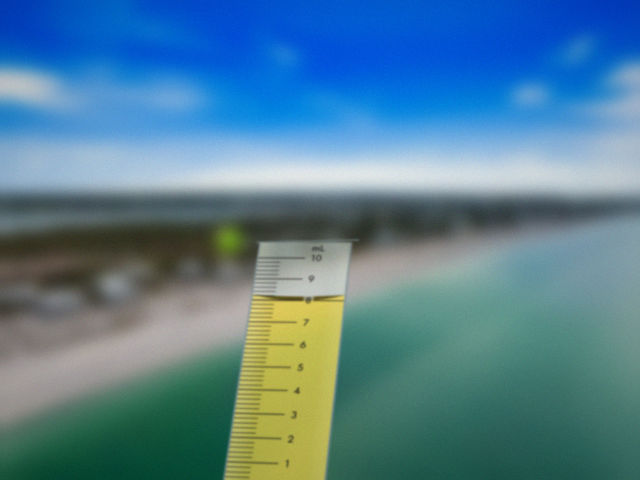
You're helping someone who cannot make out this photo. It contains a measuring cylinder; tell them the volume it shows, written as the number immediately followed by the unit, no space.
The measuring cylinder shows 8mL
